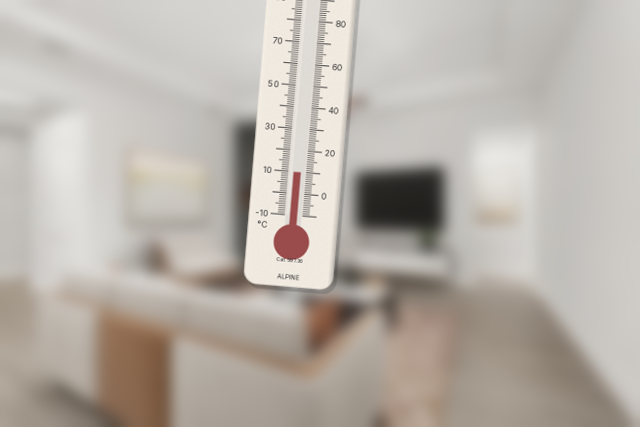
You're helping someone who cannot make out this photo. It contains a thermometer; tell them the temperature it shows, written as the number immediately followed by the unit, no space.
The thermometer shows 10°C
